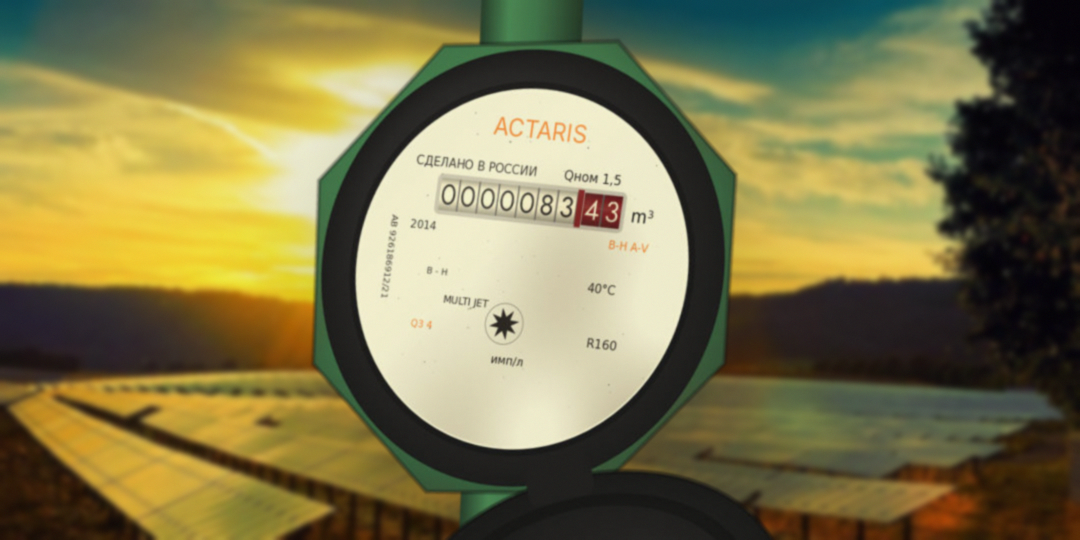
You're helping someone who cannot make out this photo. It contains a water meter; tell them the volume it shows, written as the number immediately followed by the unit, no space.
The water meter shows 83.43m³
